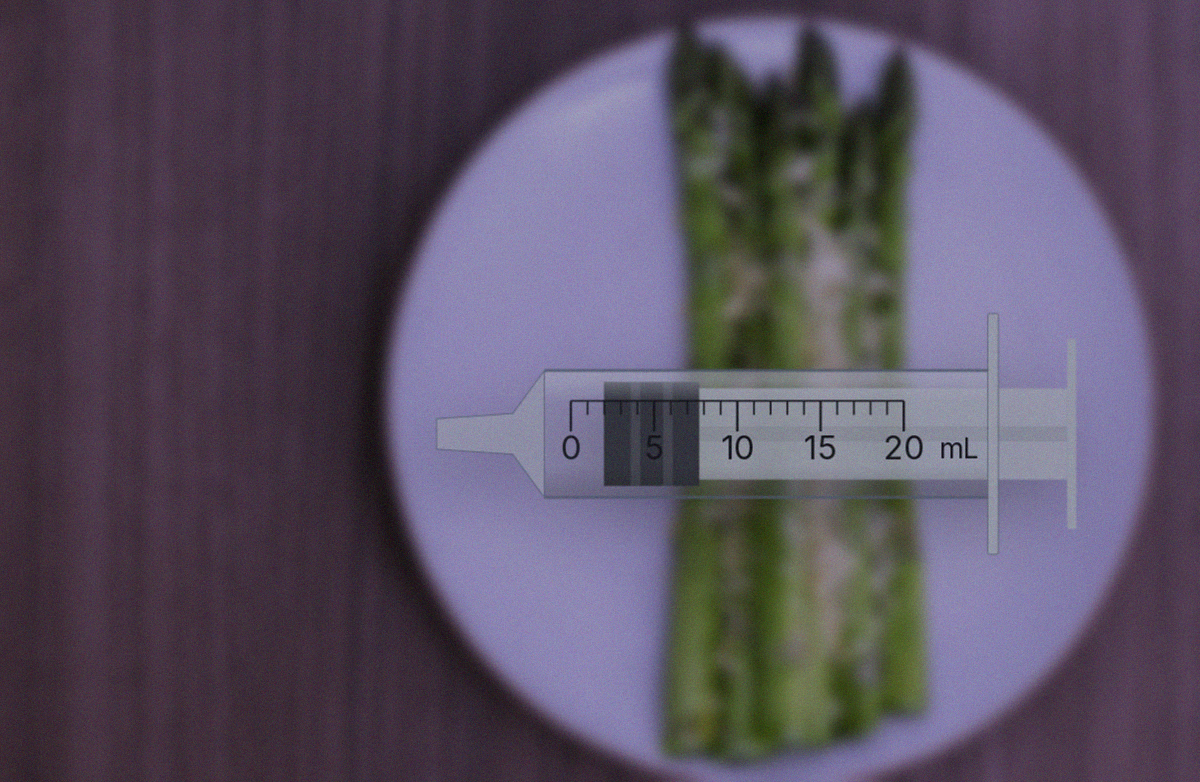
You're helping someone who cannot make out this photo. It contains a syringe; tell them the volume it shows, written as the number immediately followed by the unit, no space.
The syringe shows 2mL
